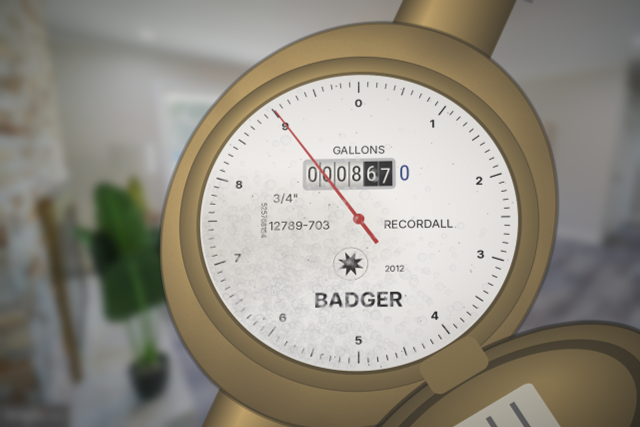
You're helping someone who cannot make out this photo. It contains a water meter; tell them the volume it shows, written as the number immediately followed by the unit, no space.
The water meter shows 8669.0gal
